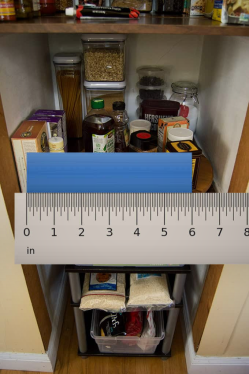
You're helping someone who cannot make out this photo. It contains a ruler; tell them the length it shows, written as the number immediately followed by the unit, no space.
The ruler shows 6in
